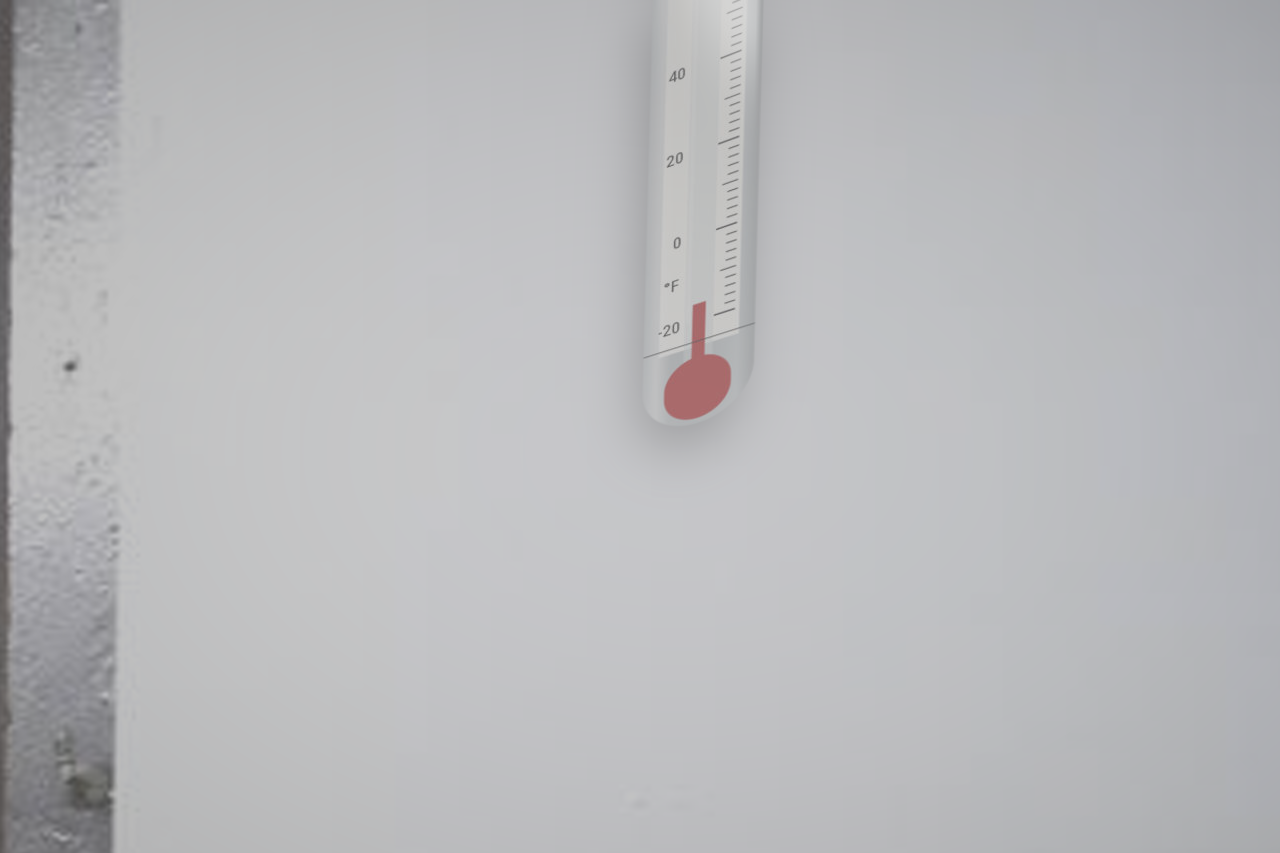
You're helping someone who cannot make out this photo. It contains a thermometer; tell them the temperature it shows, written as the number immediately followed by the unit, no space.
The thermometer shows -16°F
